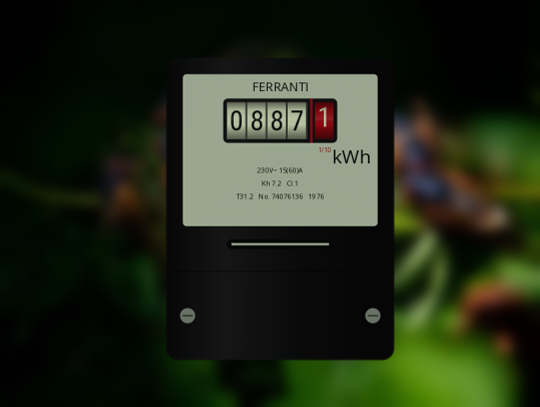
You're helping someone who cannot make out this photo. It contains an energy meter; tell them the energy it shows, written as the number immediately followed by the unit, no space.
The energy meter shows 887.1kWh
